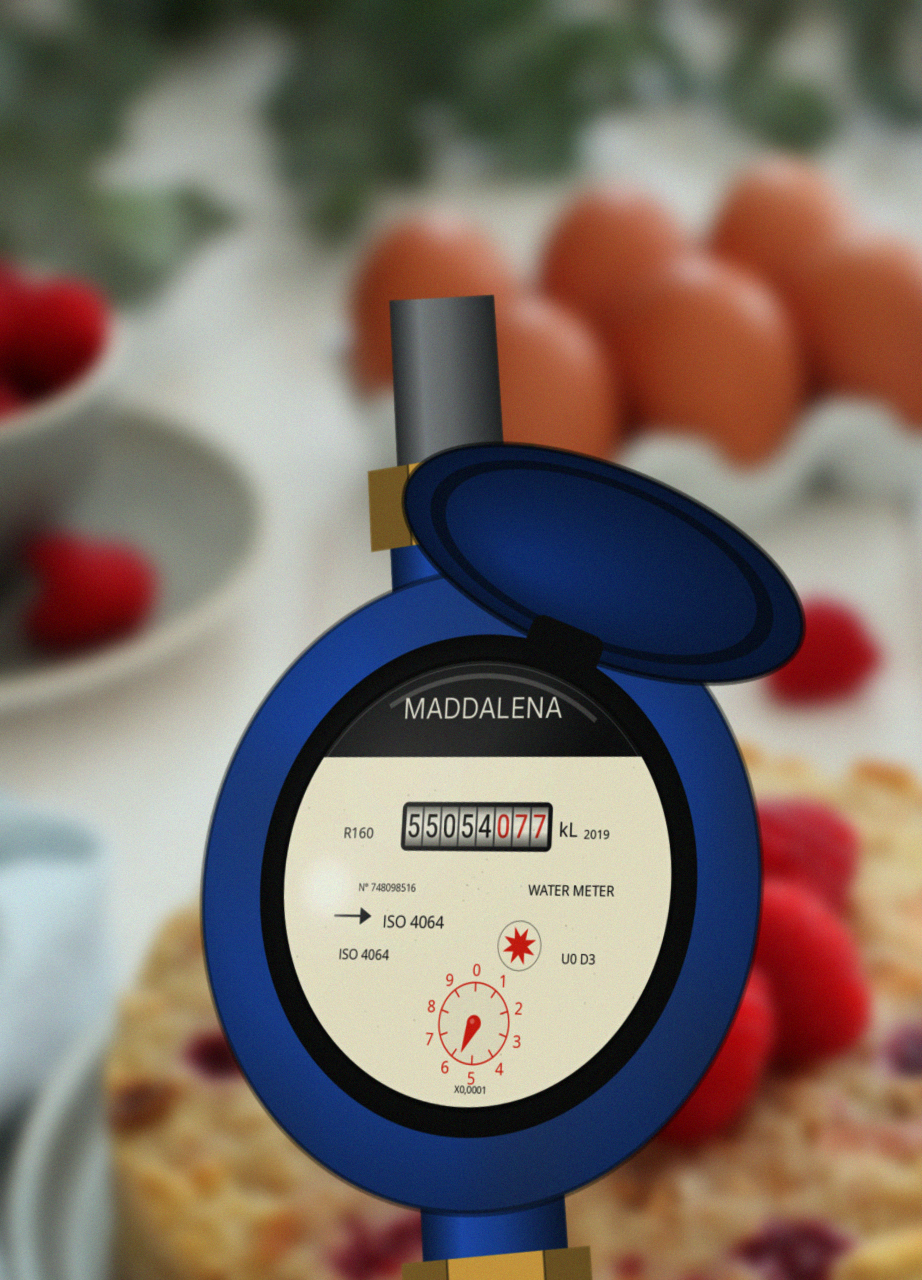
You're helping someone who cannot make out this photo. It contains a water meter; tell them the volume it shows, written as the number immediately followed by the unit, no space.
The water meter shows 55054.0775kL
